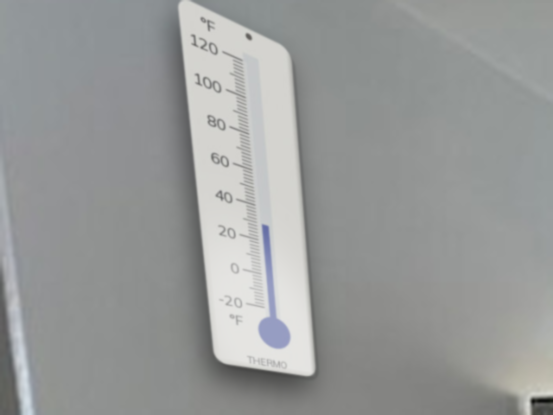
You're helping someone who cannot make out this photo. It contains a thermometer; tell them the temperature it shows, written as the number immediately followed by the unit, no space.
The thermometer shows 30°F
